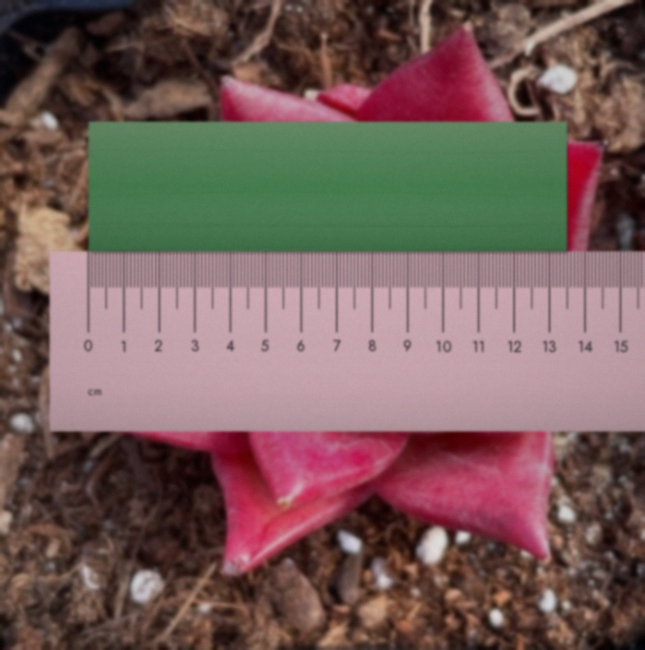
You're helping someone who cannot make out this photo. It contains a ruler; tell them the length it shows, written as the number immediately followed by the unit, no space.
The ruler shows 13.5cm
